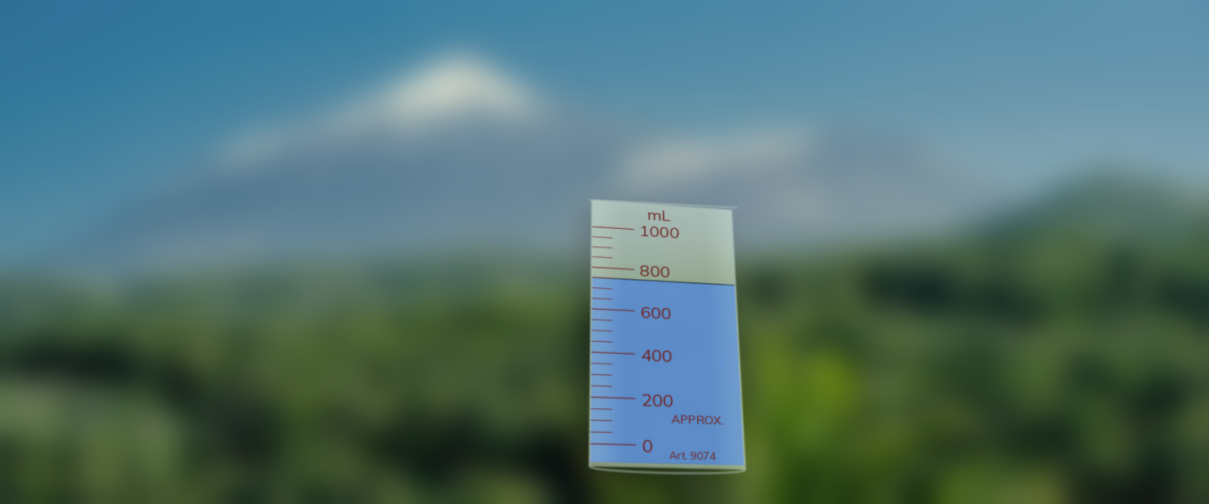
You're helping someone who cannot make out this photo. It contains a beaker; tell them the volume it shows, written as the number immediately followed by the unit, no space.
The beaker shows 750mL
